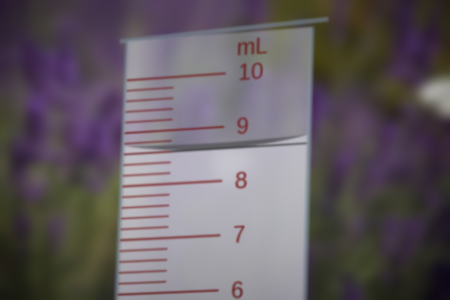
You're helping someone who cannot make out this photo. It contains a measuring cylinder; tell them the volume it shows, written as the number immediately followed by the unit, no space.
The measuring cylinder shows 8.6mL
